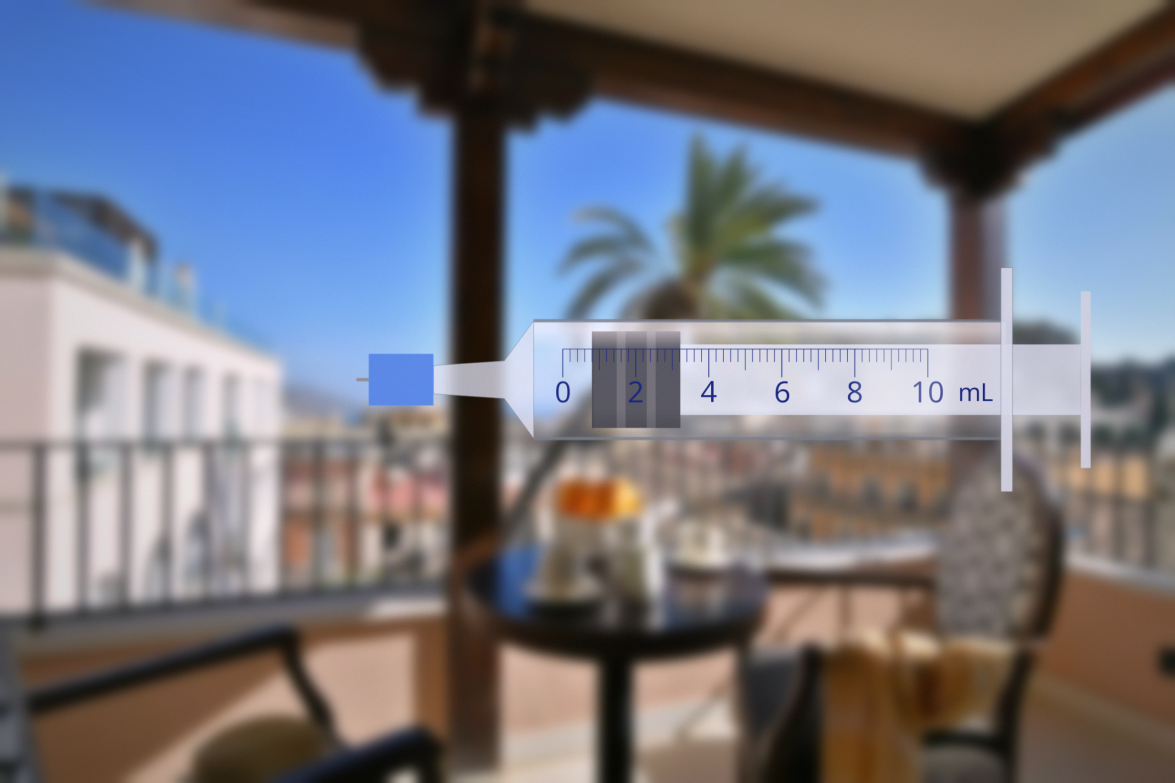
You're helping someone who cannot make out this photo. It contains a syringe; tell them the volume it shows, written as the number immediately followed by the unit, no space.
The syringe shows 0.8mL
